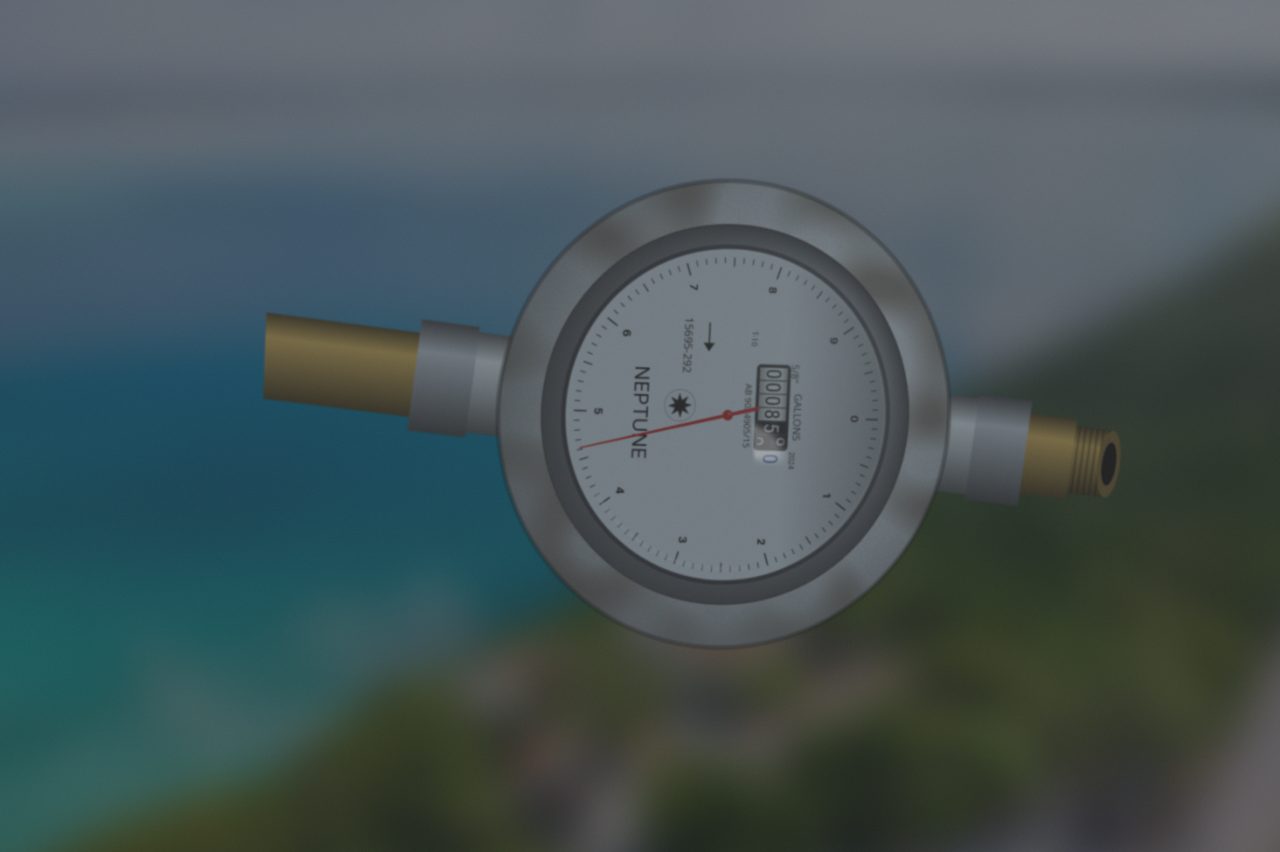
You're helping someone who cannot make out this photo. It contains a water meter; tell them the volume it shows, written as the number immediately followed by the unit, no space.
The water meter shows 8584.6gal
